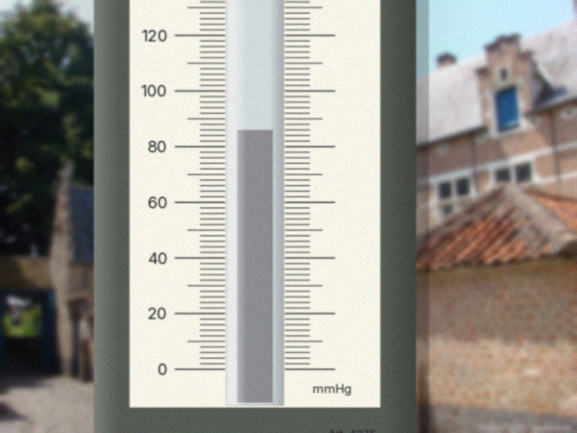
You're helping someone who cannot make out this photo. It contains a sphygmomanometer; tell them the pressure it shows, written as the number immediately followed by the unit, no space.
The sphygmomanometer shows 86mmHg
